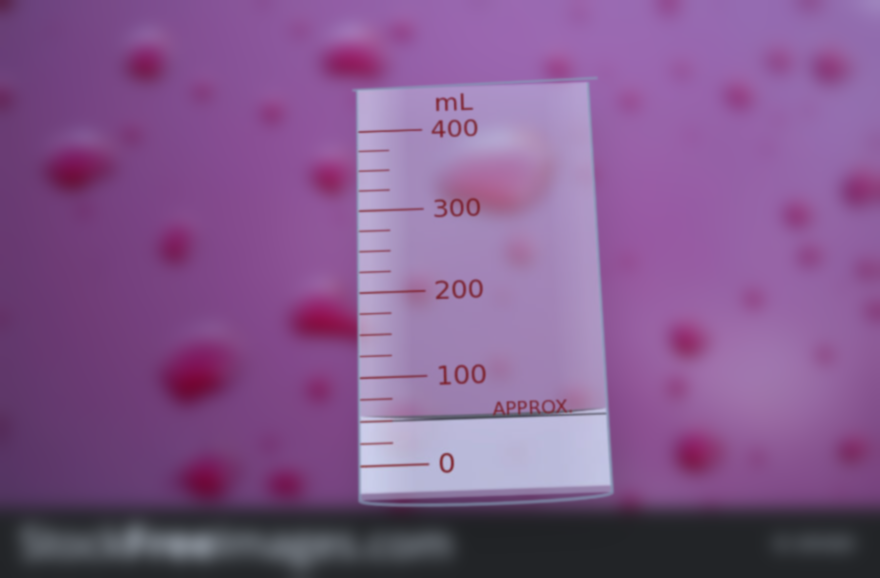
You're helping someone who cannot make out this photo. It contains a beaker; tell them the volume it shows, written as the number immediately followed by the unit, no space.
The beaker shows 50mL
